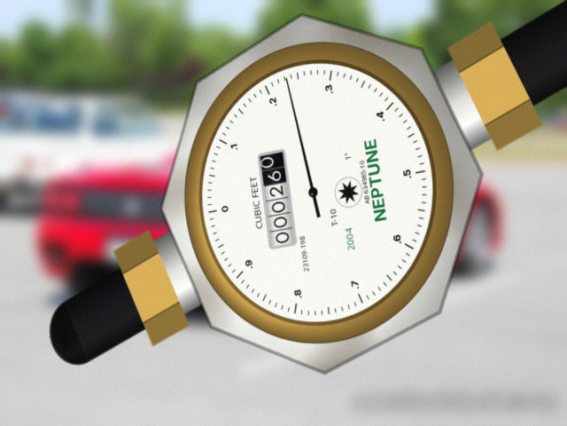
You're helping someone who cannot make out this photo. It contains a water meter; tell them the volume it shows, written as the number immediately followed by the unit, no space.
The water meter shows 260.23ft³
